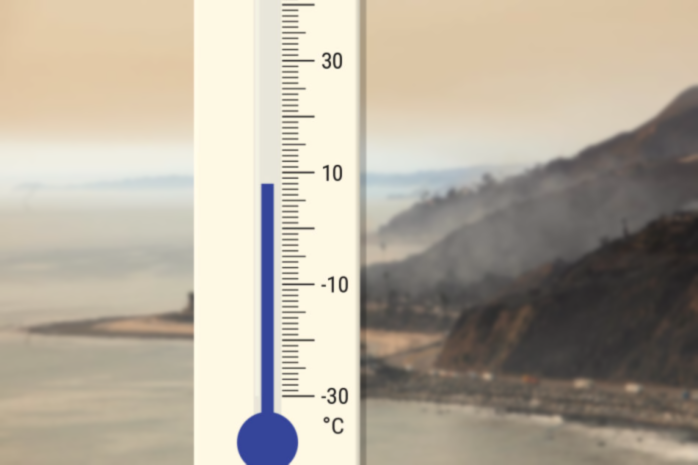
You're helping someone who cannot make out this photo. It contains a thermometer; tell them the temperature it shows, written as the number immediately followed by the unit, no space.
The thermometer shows 8°C
